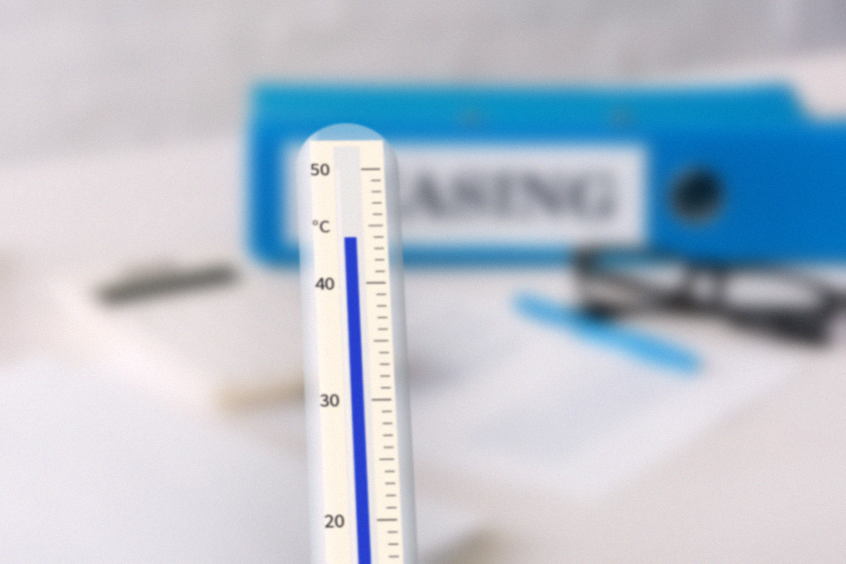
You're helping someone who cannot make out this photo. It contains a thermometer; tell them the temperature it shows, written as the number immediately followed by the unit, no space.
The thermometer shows 44°C
